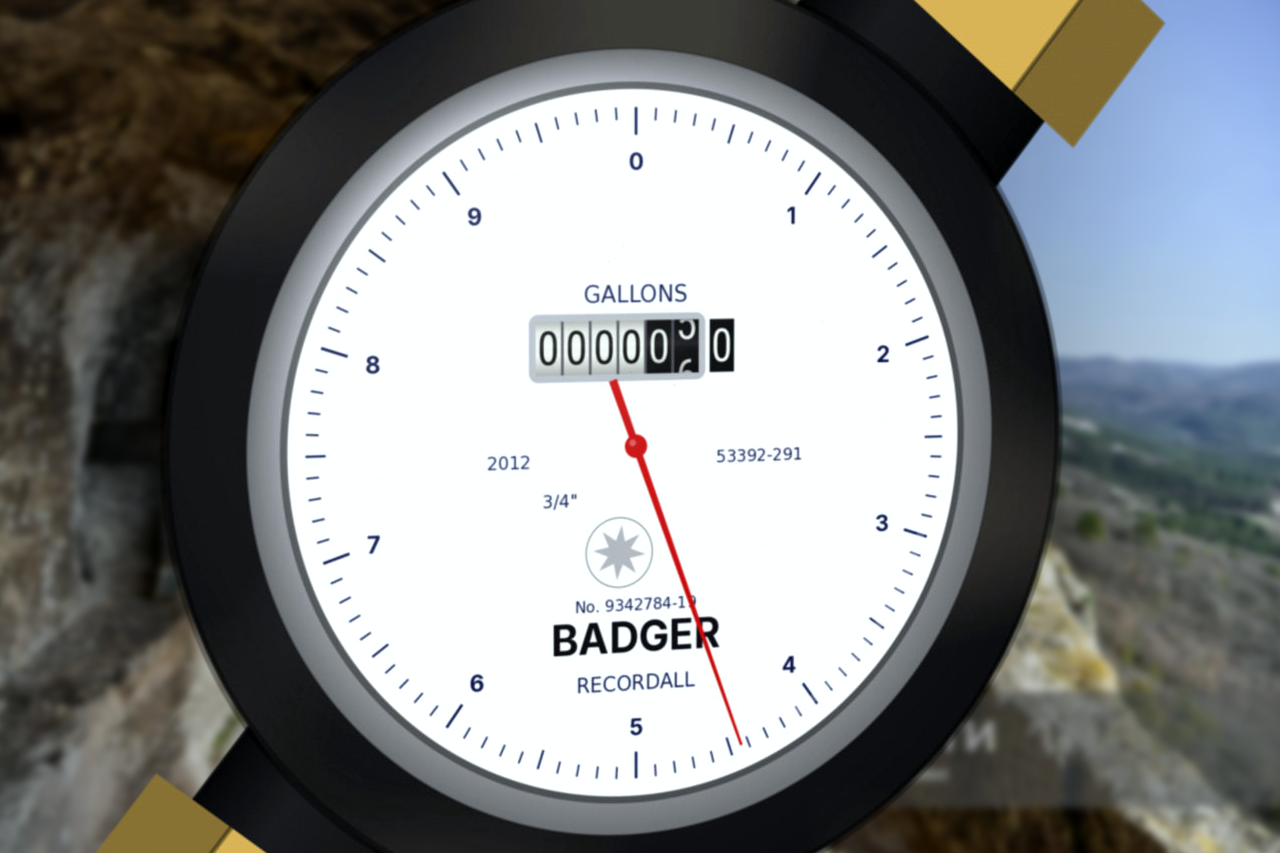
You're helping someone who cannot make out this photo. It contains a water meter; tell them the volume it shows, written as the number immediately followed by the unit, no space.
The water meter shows 54.4gal
